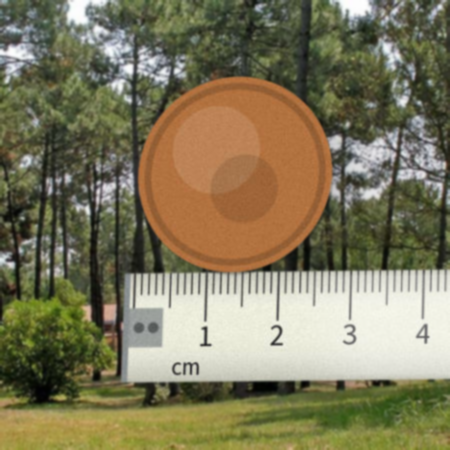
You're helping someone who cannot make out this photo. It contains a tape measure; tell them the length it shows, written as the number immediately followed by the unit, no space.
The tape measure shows 2.7cm
